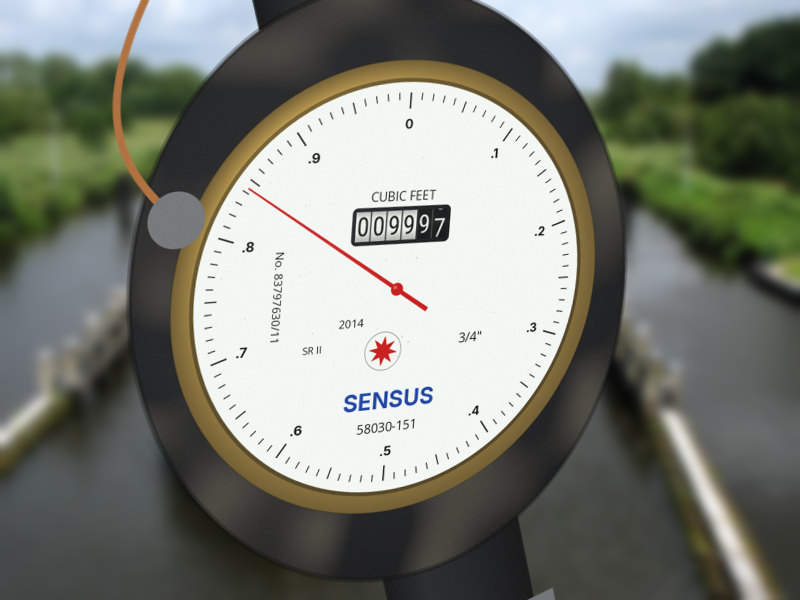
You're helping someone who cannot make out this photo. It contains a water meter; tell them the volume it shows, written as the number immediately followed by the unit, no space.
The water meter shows 9996.84ft³
